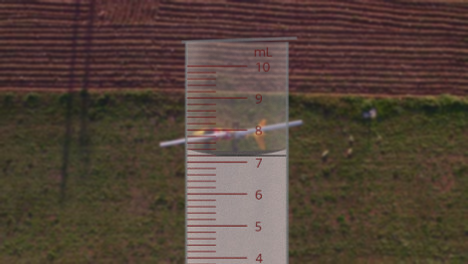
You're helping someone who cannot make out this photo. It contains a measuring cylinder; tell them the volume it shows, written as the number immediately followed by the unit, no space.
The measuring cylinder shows 7.2mL
